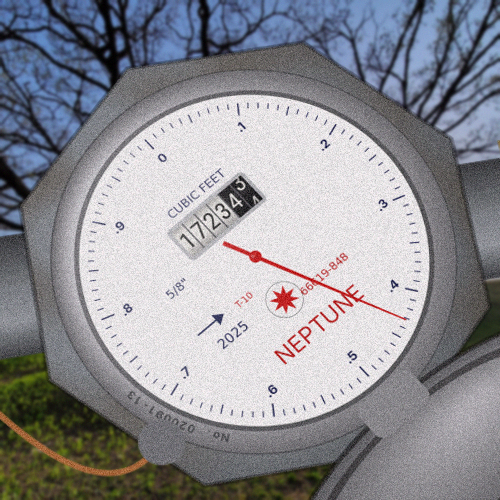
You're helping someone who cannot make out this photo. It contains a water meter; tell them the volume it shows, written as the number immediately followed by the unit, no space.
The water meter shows 172343.43ft³
